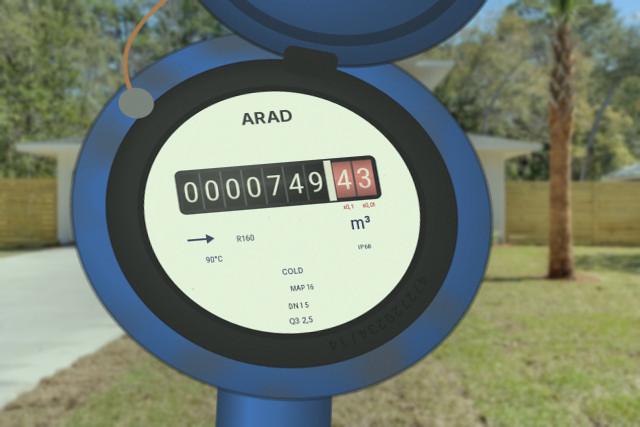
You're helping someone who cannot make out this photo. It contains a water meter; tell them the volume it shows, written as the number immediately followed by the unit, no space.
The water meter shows 749.43m³
